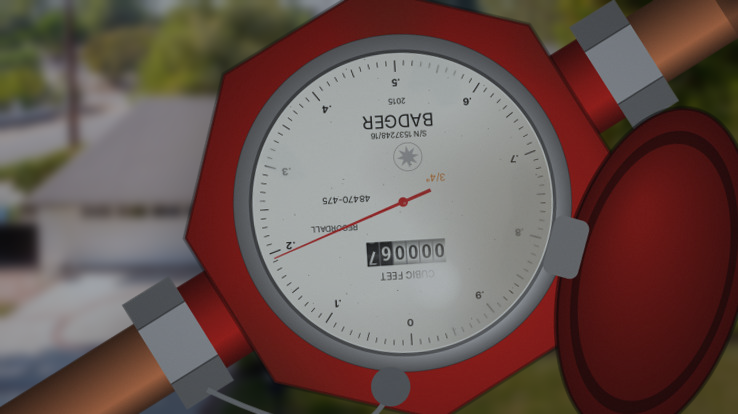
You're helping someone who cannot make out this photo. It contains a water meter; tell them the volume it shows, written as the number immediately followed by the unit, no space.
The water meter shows 67.19ft³
